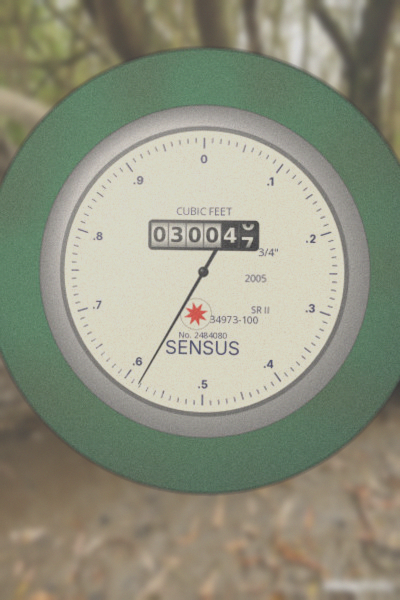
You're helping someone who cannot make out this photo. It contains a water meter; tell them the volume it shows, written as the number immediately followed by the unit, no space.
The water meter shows 30046.58ft³
